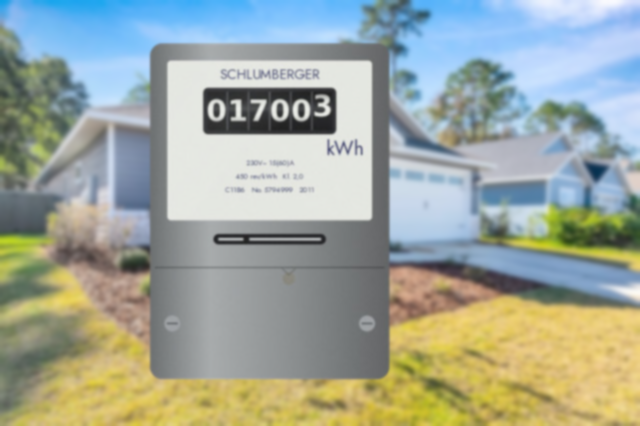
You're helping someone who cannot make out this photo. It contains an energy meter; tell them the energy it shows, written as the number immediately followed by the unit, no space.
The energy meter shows 17003kWh
